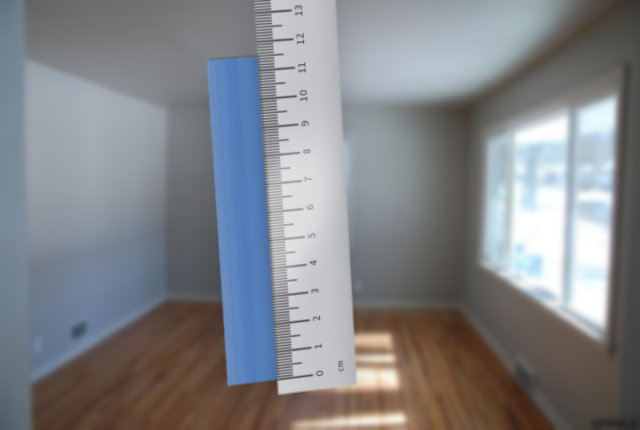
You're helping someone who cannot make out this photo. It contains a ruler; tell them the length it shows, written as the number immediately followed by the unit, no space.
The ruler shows 11.5cm
